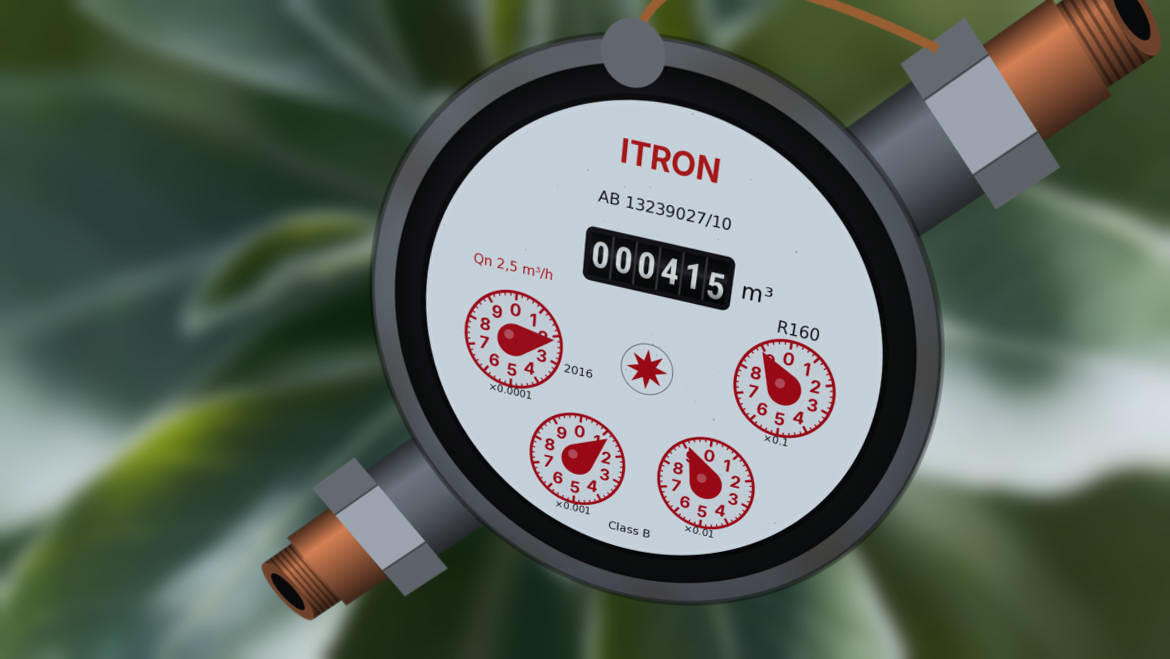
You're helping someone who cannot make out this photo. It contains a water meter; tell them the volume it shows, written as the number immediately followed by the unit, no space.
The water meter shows 414.8912m³
